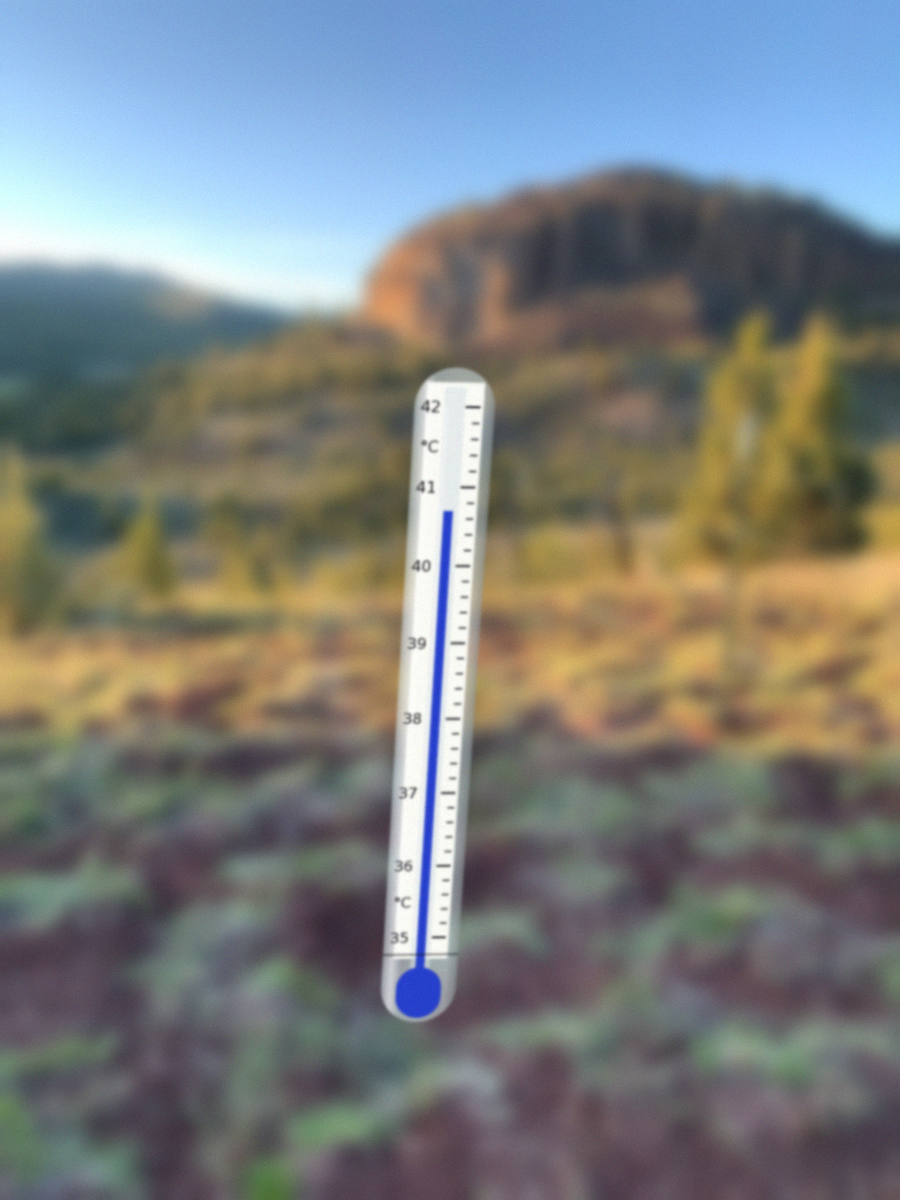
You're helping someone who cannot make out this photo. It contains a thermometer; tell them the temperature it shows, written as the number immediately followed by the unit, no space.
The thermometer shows 40.7°C
